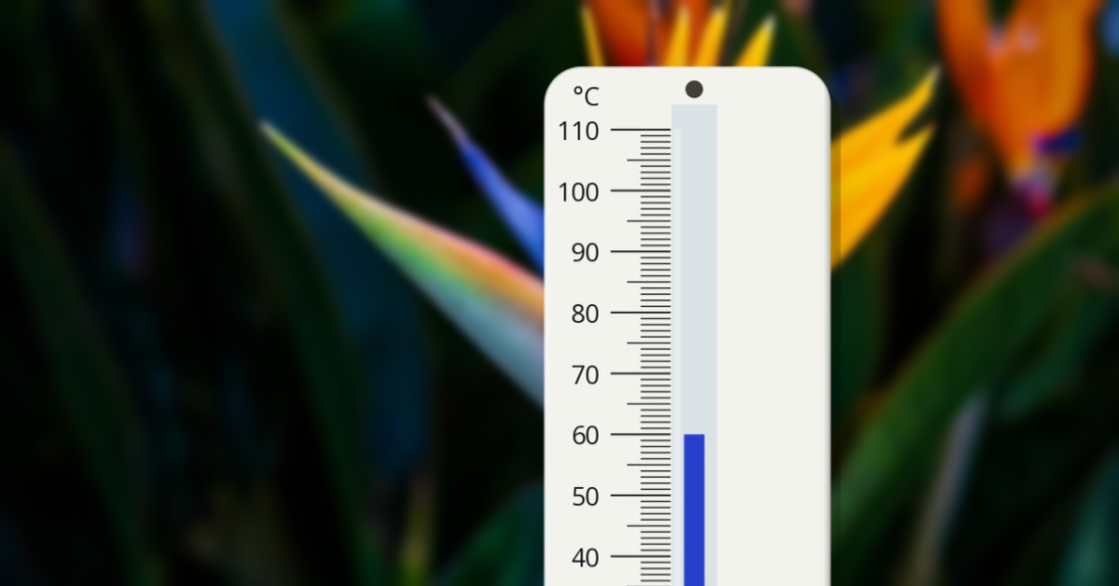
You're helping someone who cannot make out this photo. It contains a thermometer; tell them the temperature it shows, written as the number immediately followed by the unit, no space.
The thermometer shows 60°C
